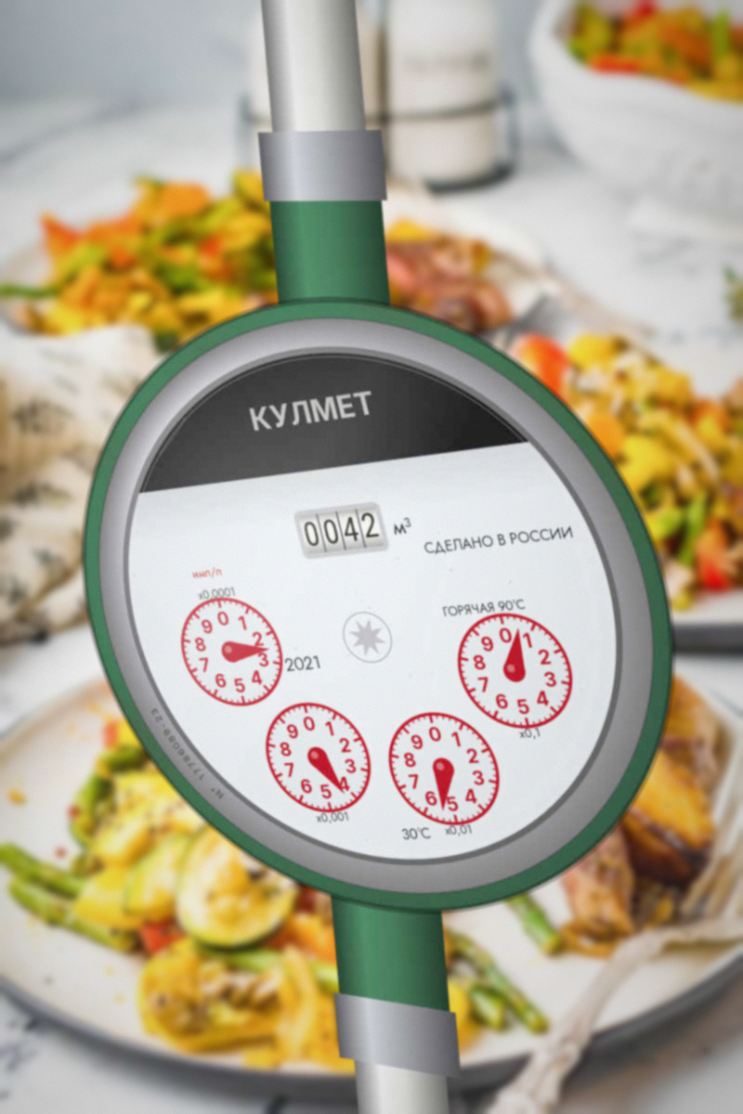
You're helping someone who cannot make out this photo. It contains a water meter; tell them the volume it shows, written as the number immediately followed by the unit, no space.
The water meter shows 42.0542m³
